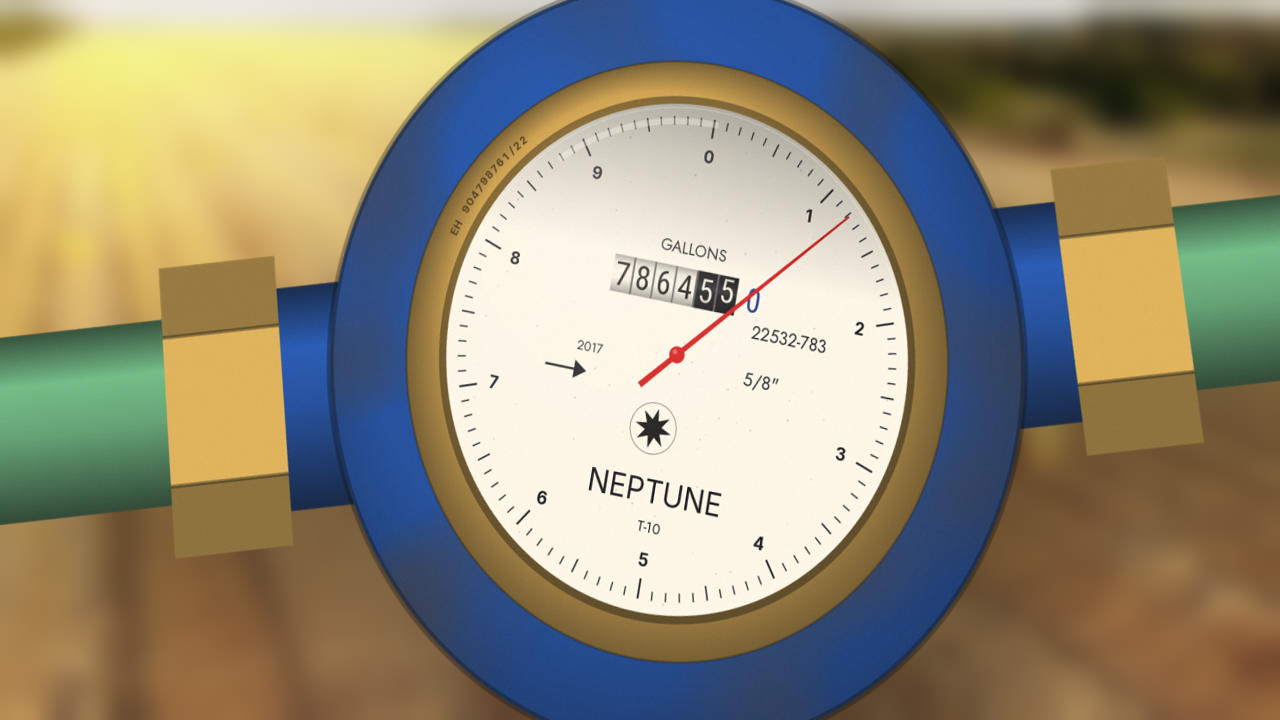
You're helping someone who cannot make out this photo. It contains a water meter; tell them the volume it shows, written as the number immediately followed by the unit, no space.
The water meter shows 7864551.2gal
